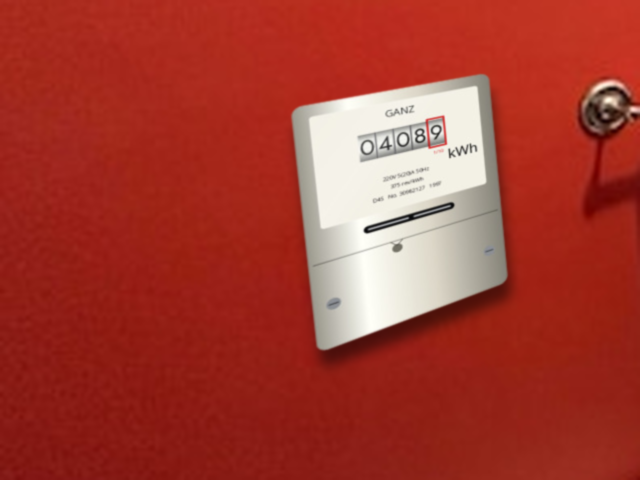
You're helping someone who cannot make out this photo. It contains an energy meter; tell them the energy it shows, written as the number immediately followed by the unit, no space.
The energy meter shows 408.9kWh
